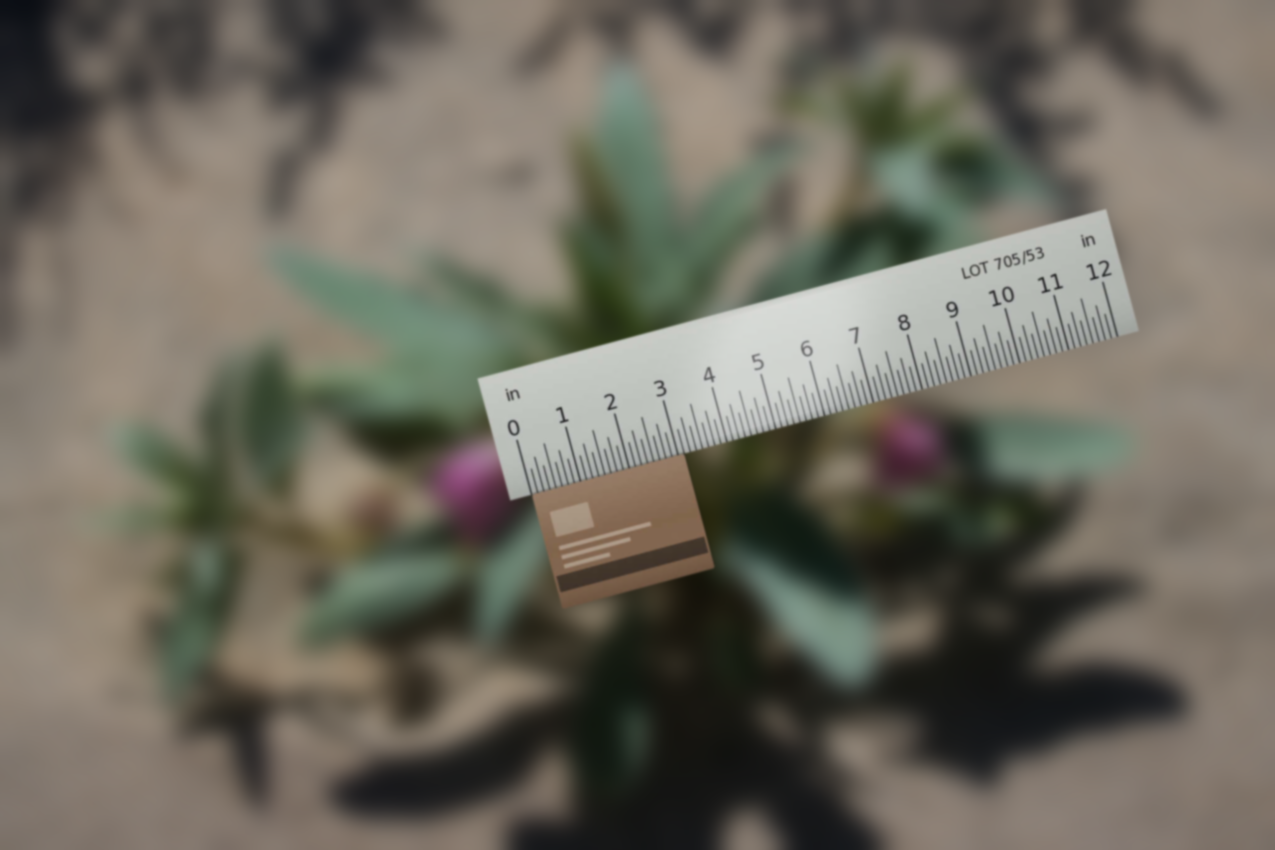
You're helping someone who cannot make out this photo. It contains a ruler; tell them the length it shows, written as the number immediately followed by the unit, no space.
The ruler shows 3.125in
